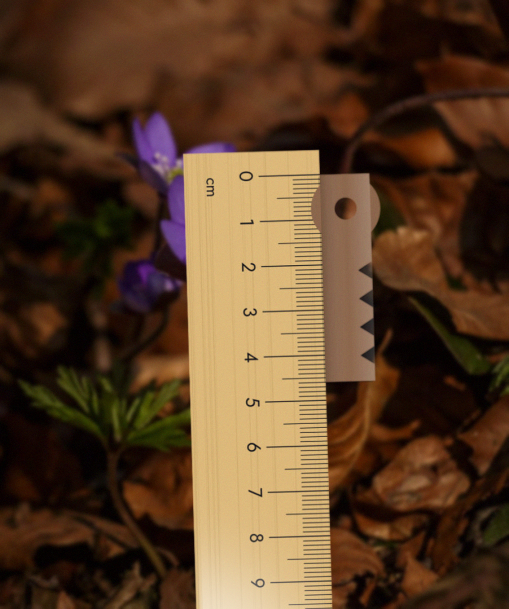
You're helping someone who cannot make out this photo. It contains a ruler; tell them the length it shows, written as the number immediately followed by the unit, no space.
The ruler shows 4.6cm
